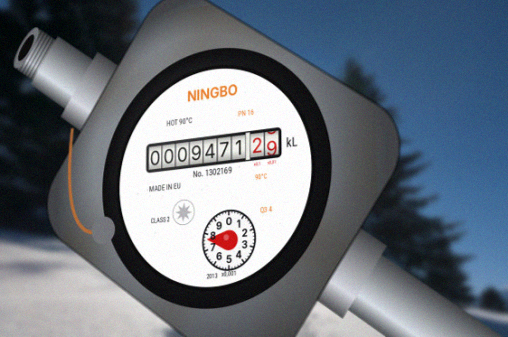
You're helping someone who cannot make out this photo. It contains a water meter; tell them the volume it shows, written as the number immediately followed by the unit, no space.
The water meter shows 9471.287kL
